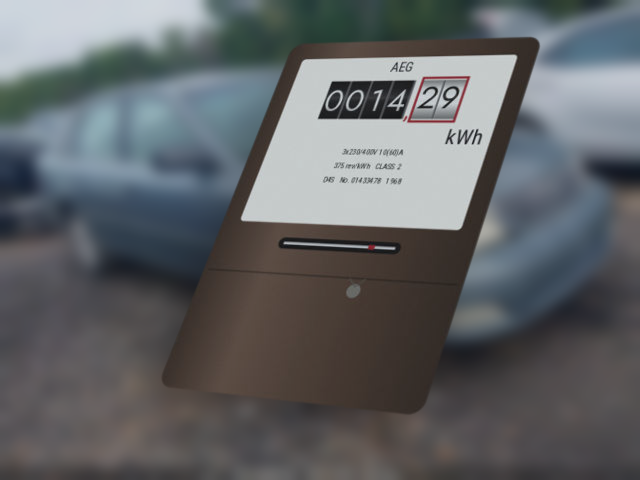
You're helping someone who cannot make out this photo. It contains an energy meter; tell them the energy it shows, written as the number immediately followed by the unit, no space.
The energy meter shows 14.29kWh
